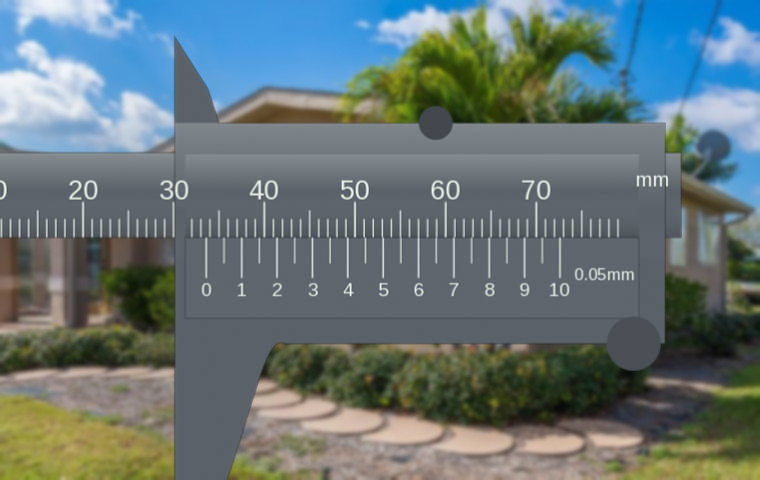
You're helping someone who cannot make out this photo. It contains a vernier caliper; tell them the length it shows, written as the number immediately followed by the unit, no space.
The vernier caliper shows 33.6mm
